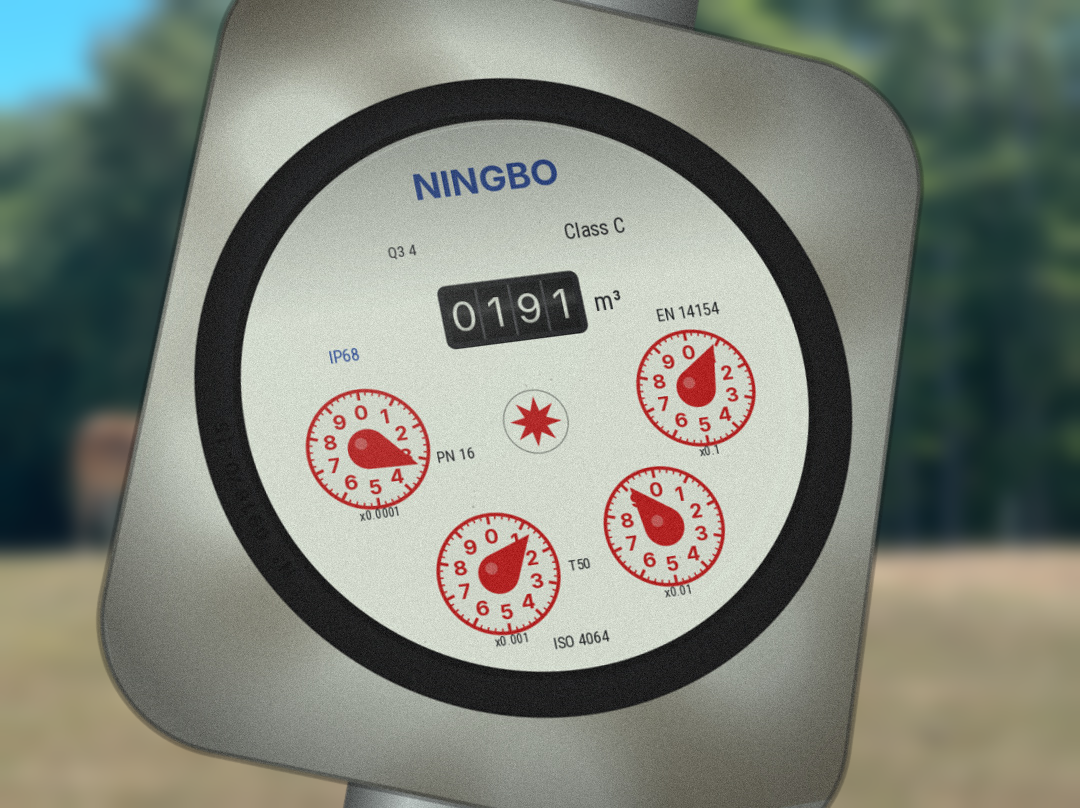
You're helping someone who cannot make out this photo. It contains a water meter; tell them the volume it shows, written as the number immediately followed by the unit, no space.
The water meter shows 191.0913m³
